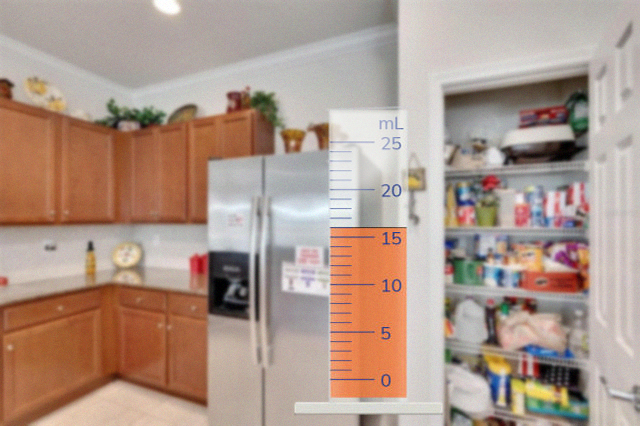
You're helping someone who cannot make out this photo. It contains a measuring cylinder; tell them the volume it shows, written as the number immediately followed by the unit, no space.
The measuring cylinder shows 16mL
